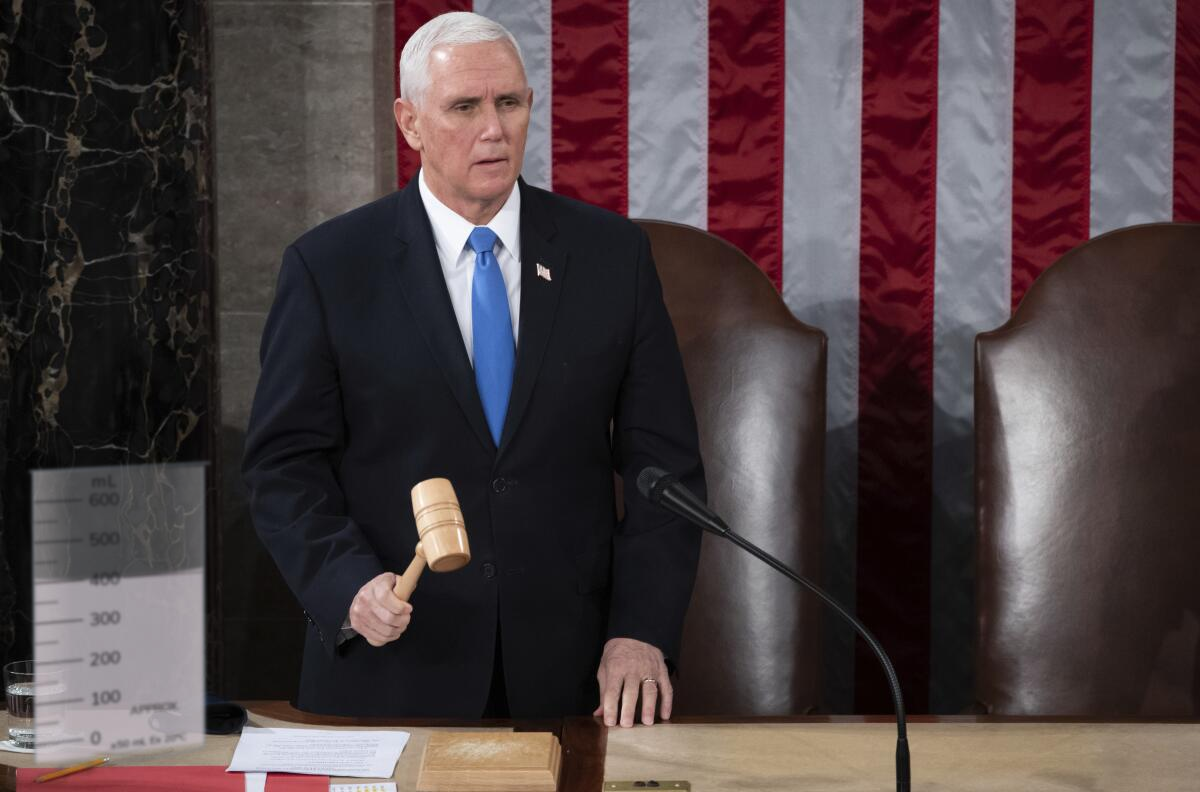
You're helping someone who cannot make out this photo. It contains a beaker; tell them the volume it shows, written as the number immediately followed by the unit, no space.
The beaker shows 400mL
